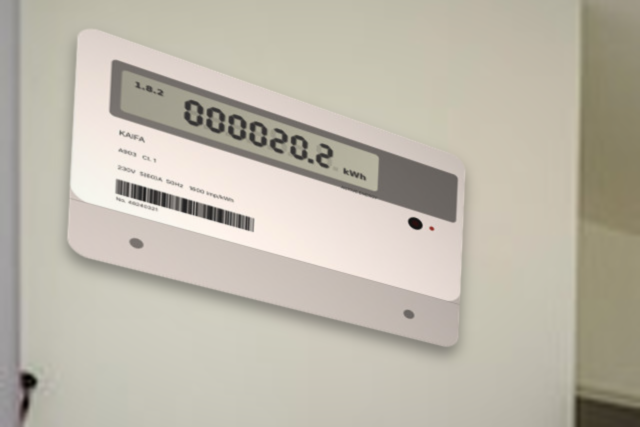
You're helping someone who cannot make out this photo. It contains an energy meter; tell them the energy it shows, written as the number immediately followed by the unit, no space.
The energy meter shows 20.2kWh
